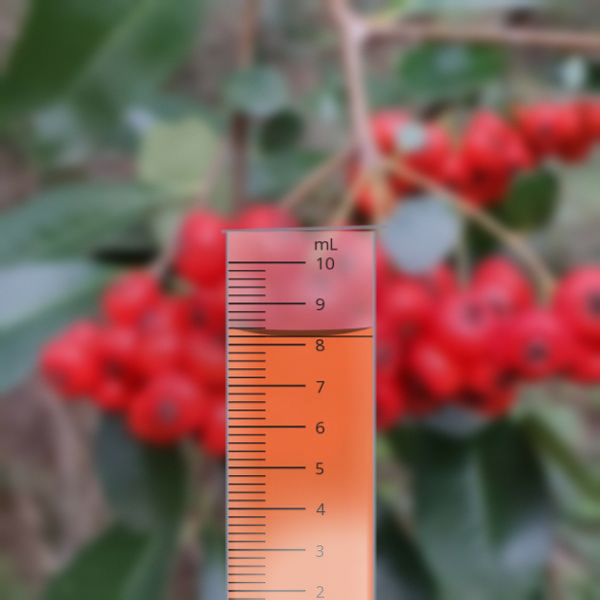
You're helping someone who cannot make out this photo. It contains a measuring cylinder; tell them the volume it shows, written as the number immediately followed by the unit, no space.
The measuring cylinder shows 8.2mL
